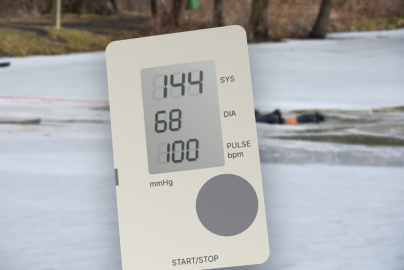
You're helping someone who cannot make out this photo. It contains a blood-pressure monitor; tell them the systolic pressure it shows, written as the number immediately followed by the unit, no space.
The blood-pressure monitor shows 144mmHg
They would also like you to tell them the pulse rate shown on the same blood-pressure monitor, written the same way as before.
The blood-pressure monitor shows 100bpm
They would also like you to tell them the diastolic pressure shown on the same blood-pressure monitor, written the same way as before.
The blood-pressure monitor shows 68mmHg
